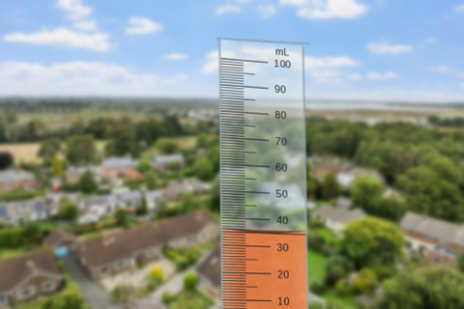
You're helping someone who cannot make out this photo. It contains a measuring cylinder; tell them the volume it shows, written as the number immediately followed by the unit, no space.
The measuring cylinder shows 35mL
